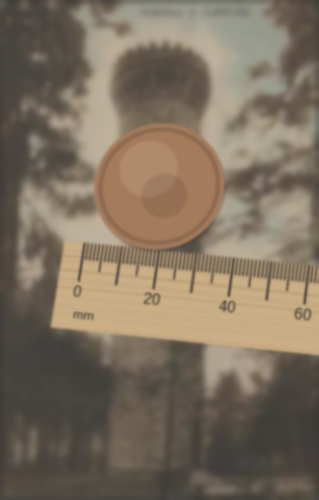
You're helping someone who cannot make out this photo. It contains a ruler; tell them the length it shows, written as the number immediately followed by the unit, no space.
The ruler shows 35mm
